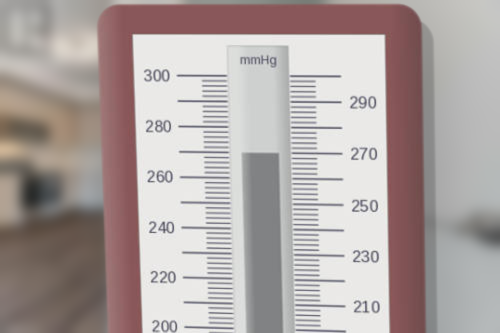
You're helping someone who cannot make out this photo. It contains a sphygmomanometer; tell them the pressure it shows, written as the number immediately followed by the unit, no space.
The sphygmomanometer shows 270mmHg
